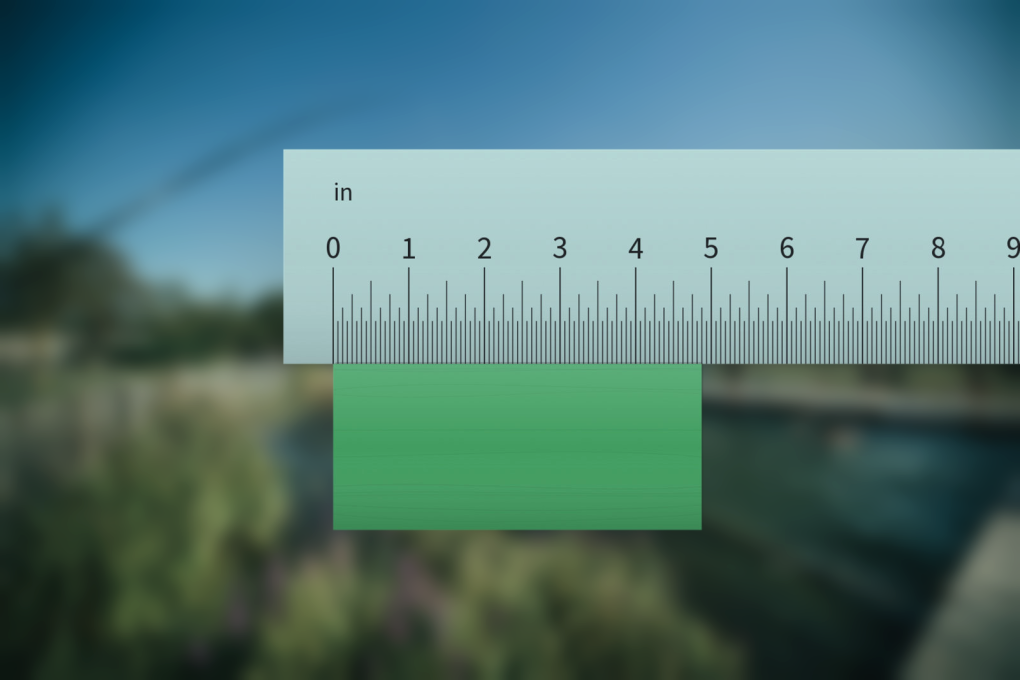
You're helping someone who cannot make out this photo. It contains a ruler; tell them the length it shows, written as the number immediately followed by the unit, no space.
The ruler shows 4.875in
